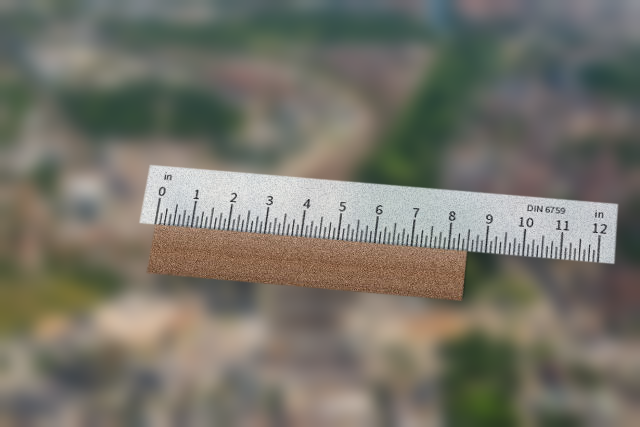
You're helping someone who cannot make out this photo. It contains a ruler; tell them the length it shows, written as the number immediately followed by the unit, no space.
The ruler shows 8.5in
